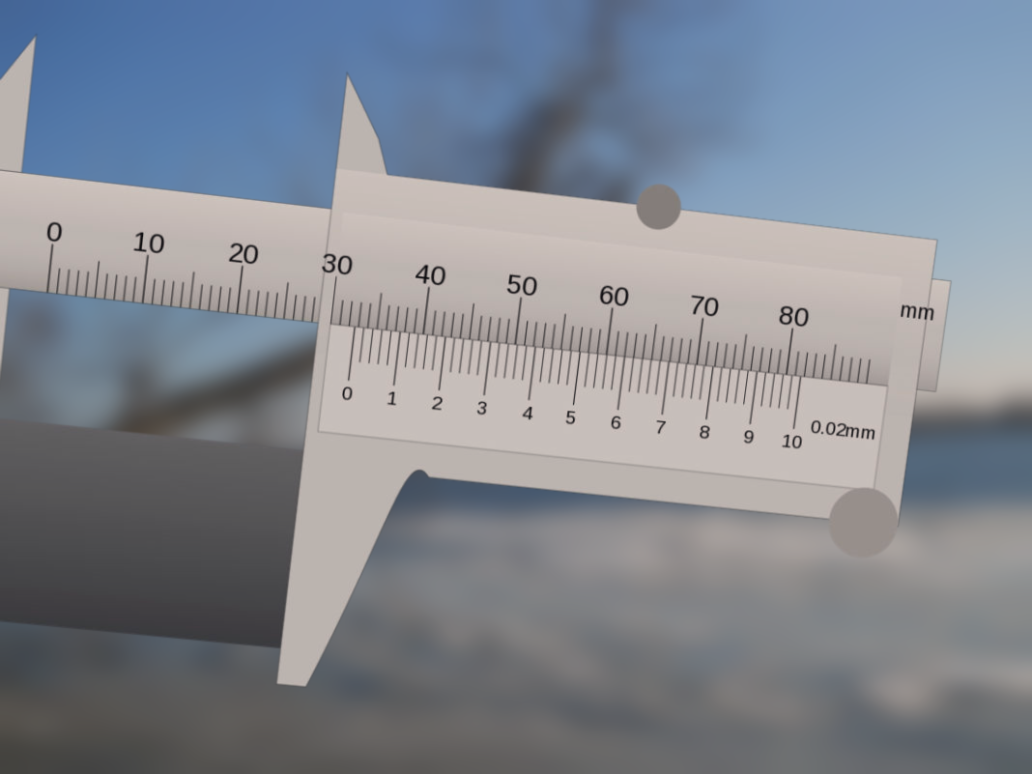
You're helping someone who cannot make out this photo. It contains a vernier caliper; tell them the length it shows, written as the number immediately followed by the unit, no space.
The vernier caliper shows 32.6mm
